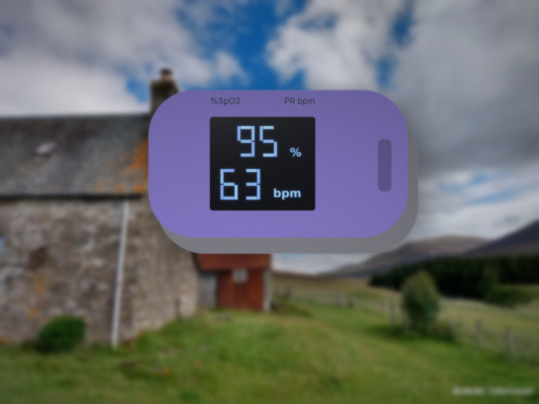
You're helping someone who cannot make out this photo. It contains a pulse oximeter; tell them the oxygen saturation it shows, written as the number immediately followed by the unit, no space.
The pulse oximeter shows 95%
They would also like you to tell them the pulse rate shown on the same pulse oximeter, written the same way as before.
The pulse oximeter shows 63bpm
